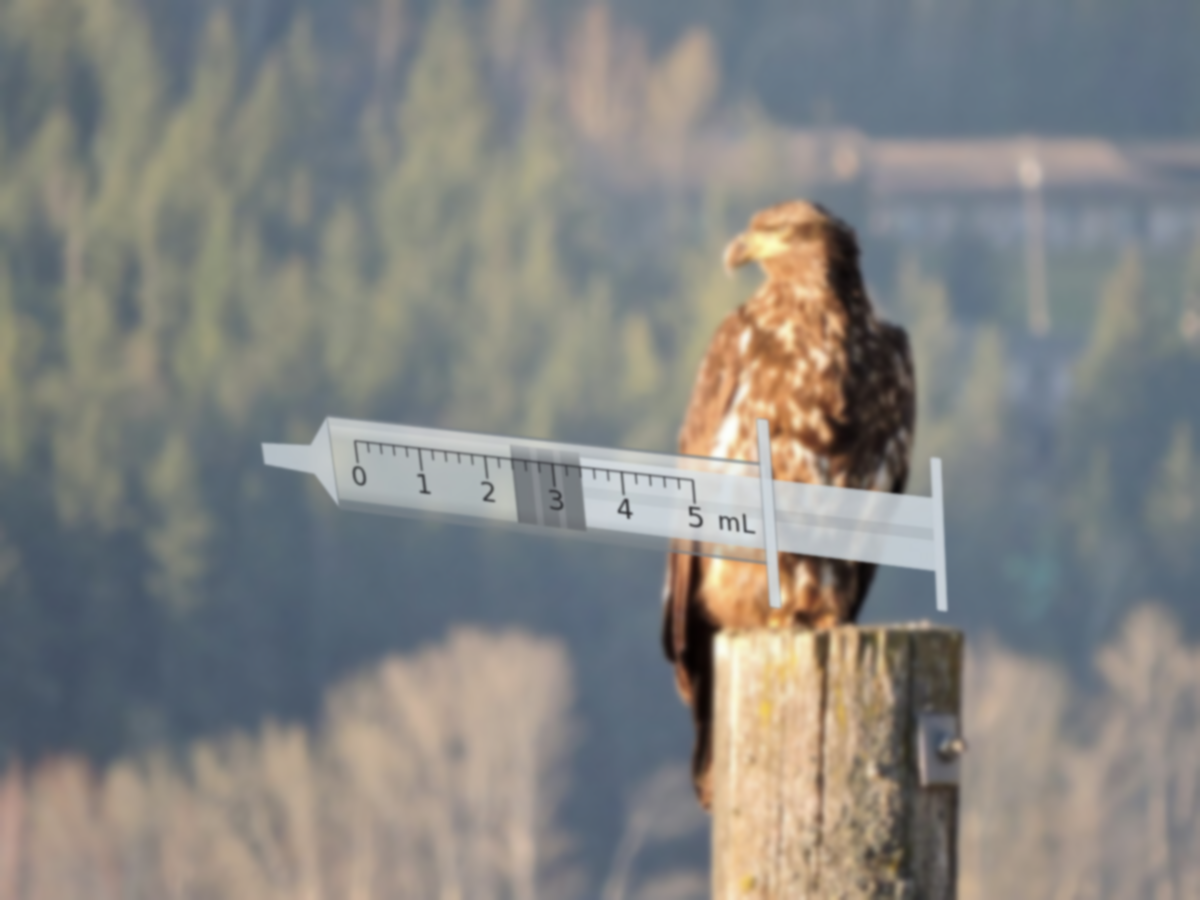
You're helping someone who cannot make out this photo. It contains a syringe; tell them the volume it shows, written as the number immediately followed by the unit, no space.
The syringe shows 2.4mL
